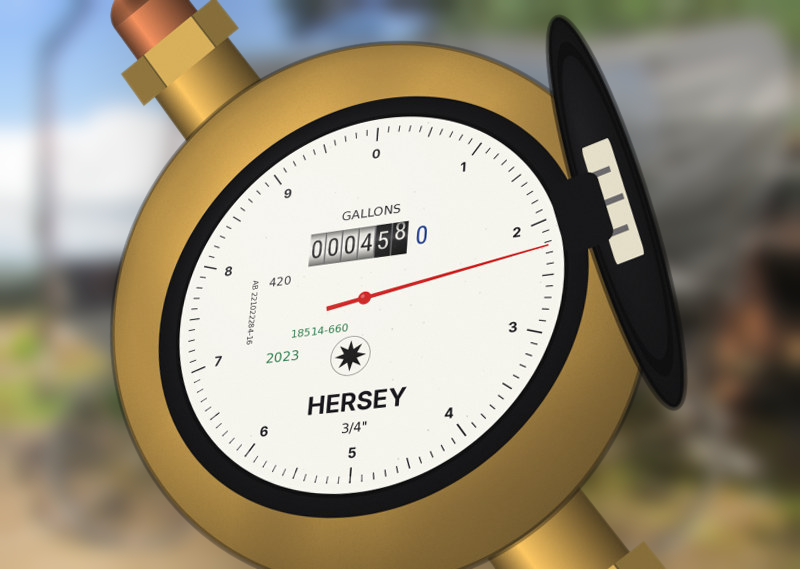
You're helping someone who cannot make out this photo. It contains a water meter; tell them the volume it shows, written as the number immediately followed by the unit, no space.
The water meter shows 4582.2gal
